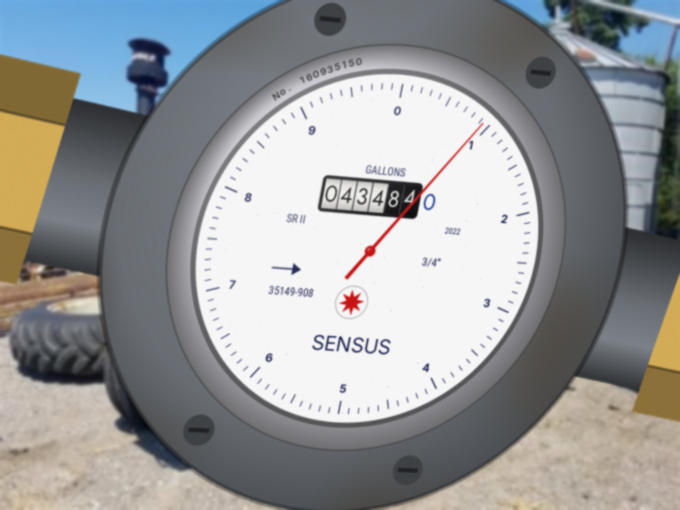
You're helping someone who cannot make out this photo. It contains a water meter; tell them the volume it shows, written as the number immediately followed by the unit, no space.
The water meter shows 434840.9gal
